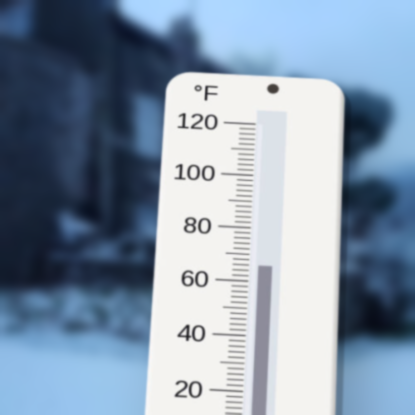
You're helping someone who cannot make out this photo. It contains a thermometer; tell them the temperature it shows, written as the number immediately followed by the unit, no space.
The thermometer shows 66°F
